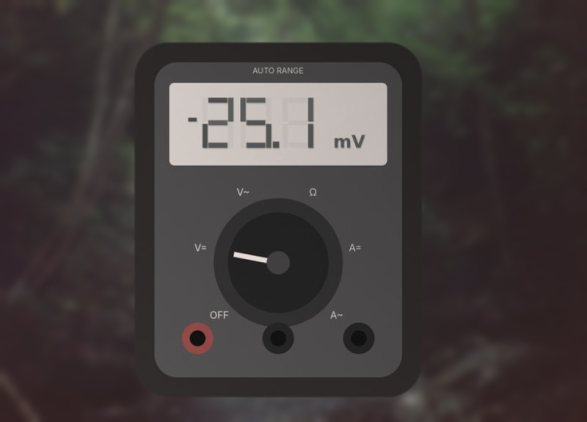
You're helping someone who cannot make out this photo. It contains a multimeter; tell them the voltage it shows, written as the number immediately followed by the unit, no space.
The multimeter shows -25.1mV
